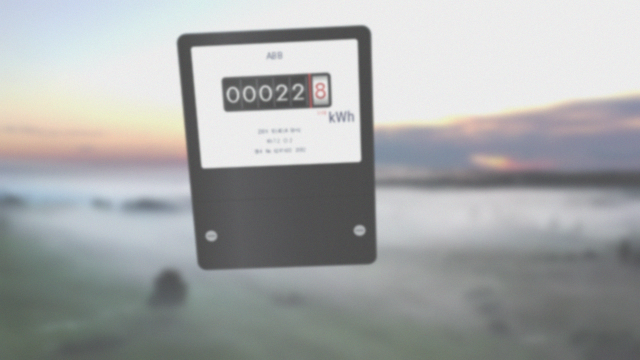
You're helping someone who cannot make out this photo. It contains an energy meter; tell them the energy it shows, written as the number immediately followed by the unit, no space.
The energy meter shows 22.8kWh
